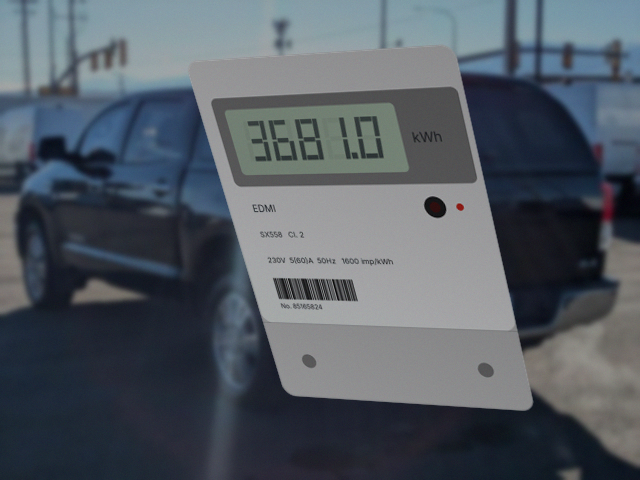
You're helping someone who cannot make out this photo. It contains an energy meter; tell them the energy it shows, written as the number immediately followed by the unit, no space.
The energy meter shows 3681.0kWh
